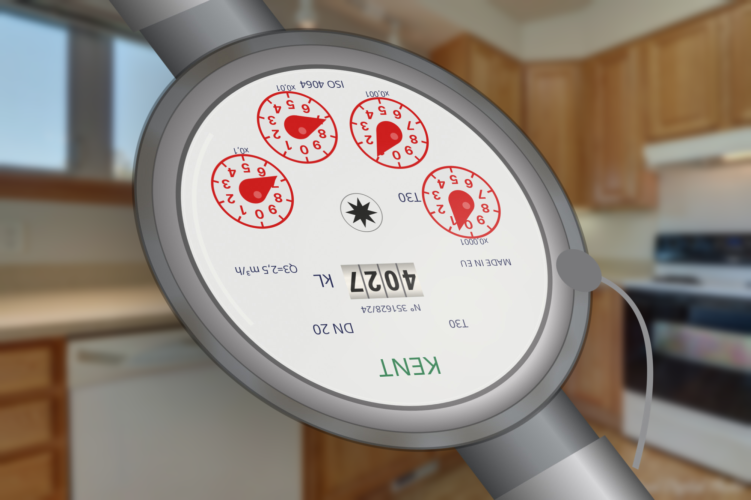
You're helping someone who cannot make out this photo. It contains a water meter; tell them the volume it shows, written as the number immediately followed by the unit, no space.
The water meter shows 4027.6710kL
